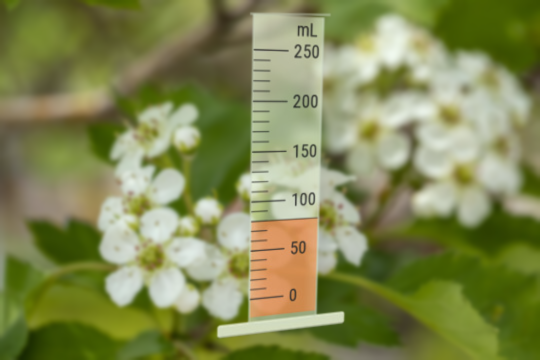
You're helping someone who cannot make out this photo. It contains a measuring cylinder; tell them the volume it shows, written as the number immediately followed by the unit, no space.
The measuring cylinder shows 80mL
